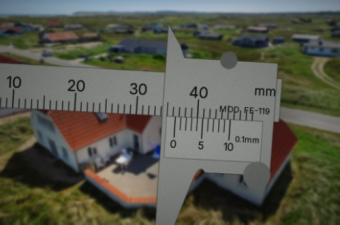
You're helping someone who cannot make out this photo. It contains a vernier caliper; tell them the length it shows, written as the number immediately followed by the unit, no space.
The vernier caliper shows 36.4mm
